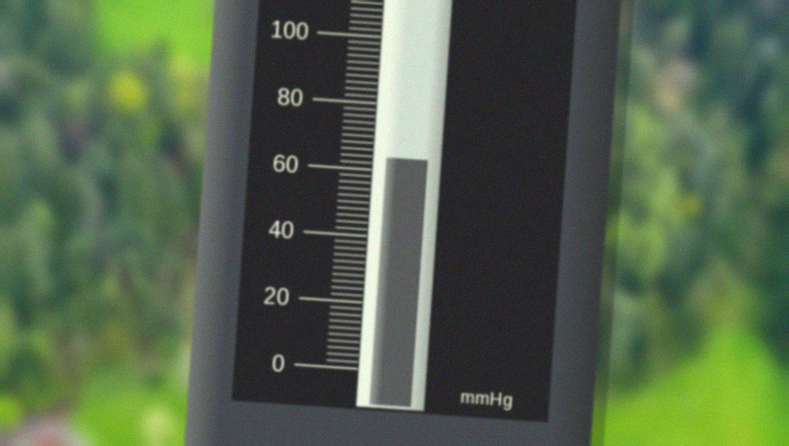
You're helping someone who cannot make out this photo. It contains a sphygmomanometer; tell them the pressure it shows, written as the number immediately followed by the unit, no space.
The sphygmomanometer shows 64mmHg
